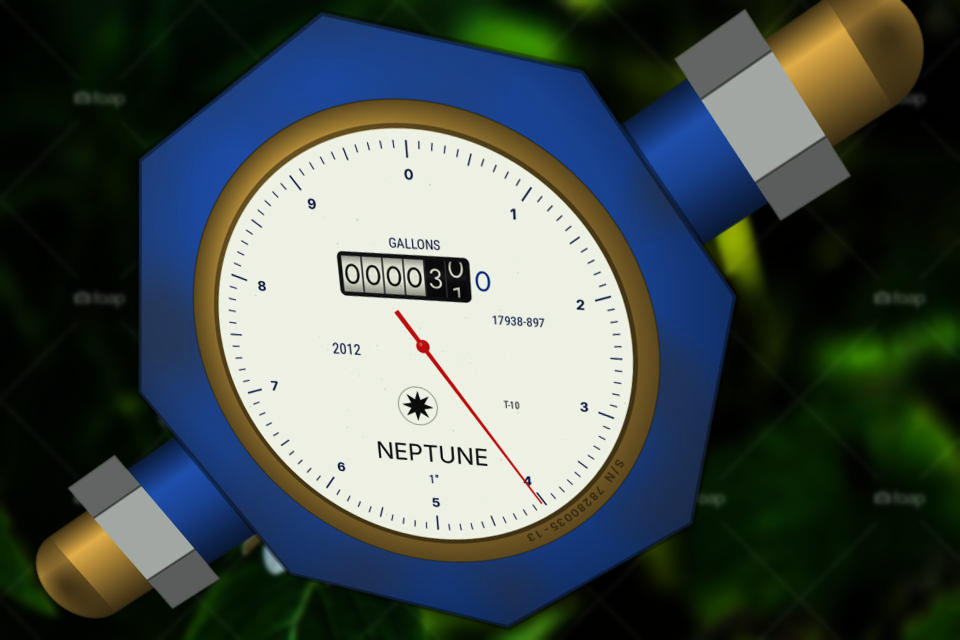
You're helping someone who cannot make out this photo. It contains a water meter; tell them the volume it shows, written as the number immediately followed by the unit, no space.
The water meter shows 304.0gal
